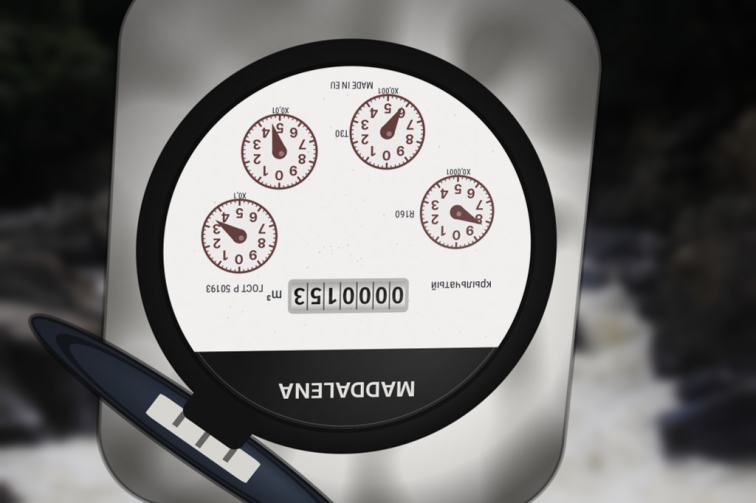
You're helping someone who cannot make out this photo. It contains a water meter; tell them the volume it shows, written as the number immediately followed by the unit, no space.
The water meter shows 153.3458m³
